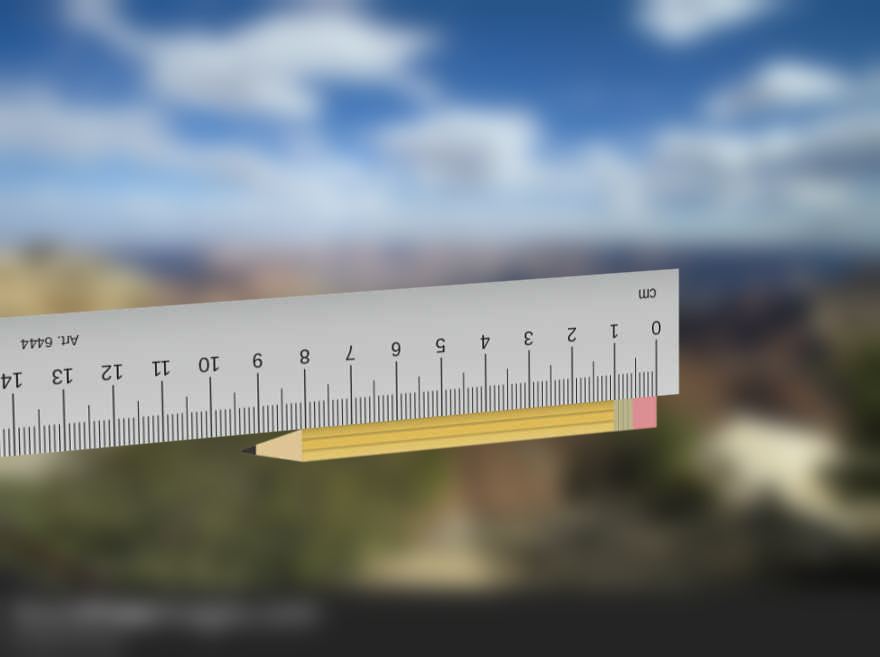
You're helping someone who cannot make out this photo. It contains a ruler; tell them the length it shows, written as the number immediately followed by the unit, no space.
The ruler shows 9.4cm
